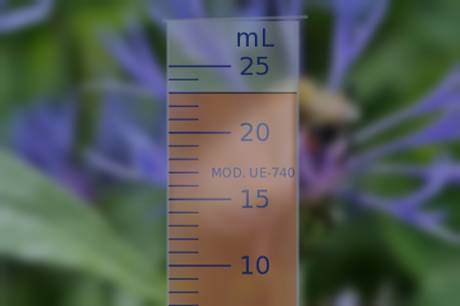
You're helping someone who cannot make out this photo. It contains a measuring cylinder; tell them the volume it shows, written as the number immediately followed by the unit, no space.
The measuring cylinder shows 23mL
